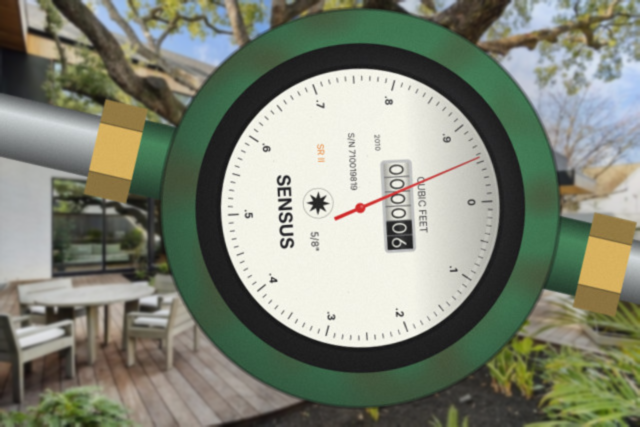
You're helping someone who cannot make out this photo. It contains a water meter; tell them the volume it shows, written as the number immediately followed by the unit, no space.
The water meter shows 5.94ft³
